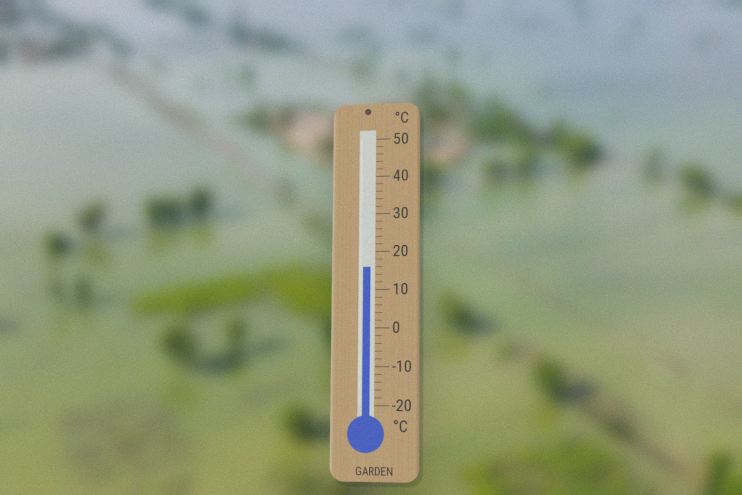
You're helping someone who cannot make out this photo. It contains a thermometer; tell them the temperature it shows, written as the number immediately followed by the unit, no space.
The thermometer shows 16°C
